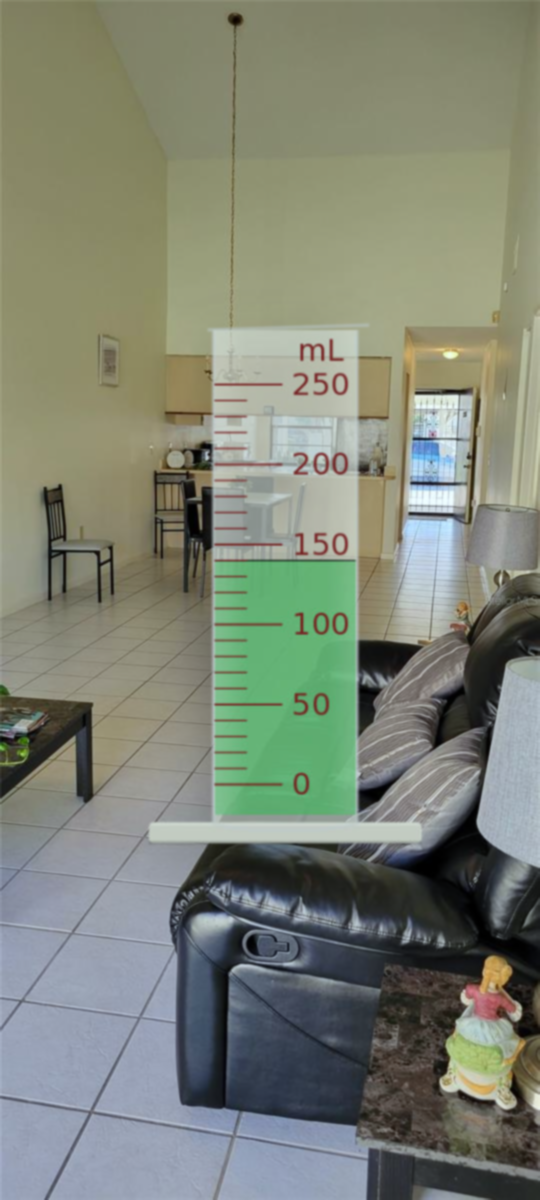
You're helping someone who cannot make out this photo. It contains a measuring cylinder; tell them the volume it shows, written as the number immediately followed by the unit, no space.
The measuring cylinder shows 140mL
